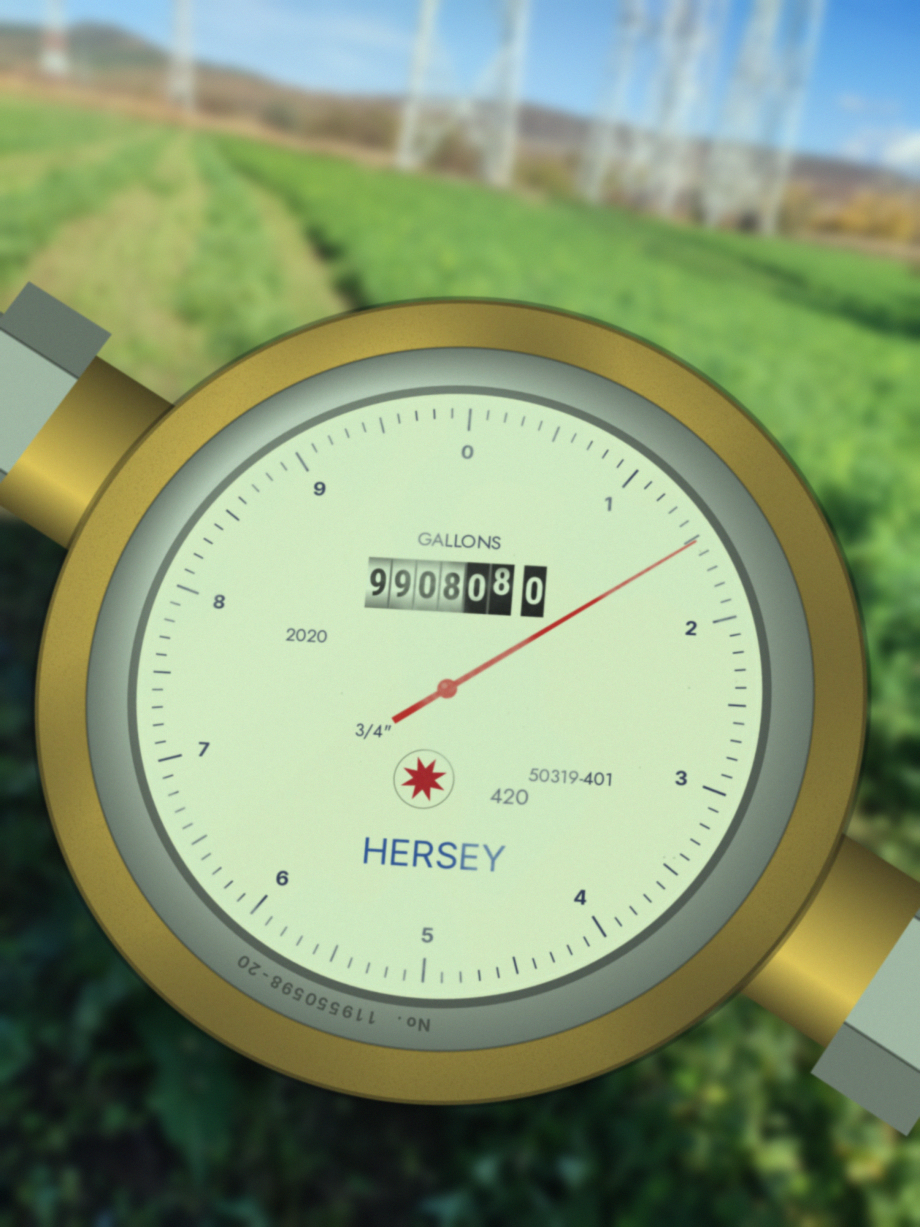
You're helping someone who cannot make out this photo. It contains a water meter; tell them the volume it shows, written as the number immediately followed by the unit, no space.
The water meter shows 9908081.5gal
